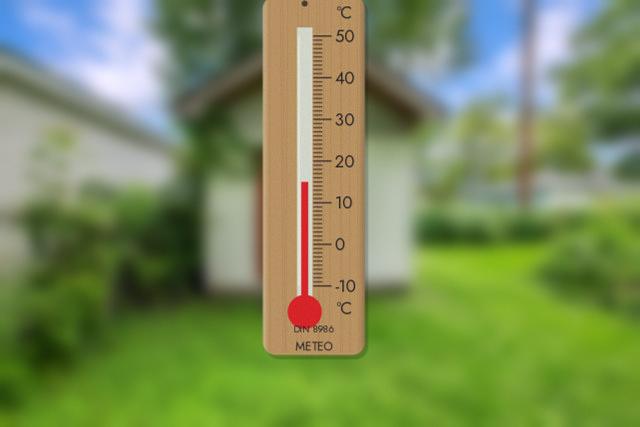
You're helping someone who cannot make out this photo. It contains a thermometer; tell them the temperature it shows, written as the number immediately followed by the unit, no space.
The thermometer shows 15°C
